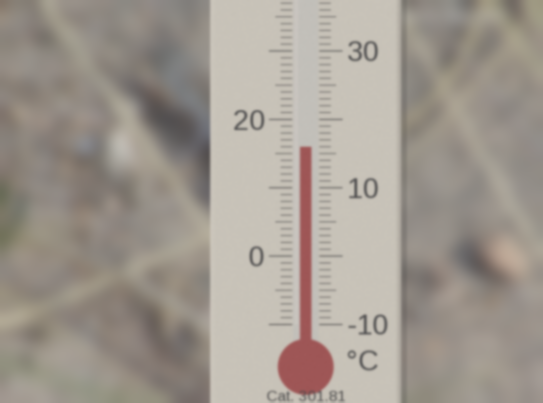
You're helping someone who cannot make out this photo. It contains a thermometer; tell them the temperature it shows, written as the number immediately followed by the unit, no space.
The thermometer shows 16°C
